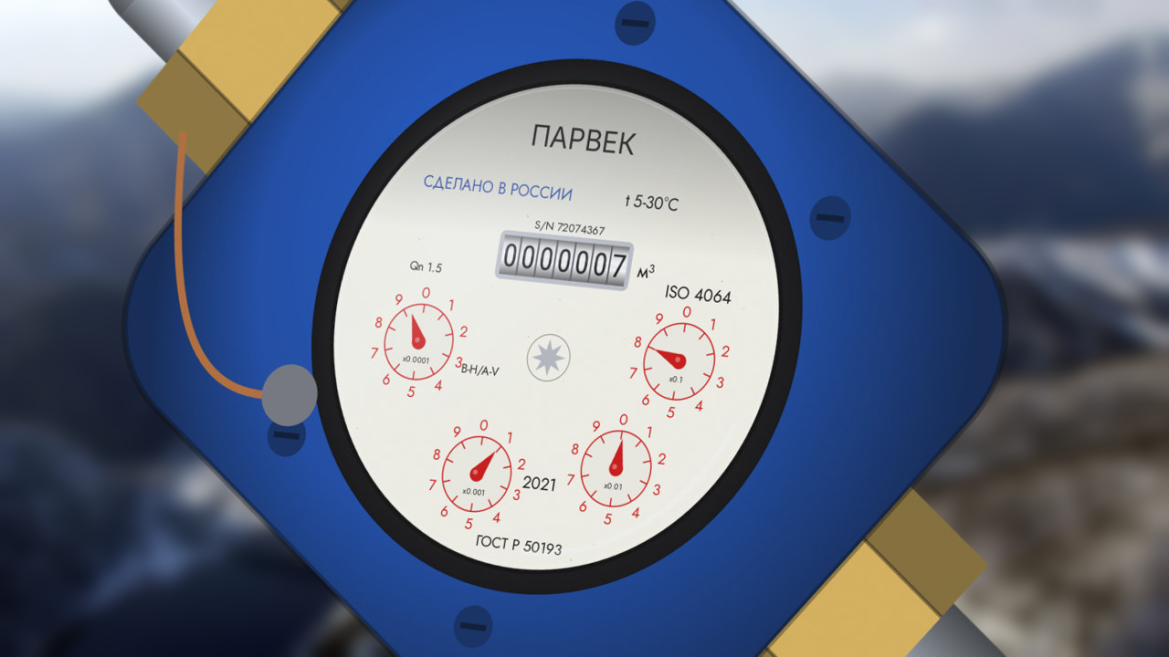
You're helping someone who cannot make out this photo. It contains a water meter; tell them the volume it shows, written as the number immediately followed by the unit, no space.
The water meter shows 7.8009m³
